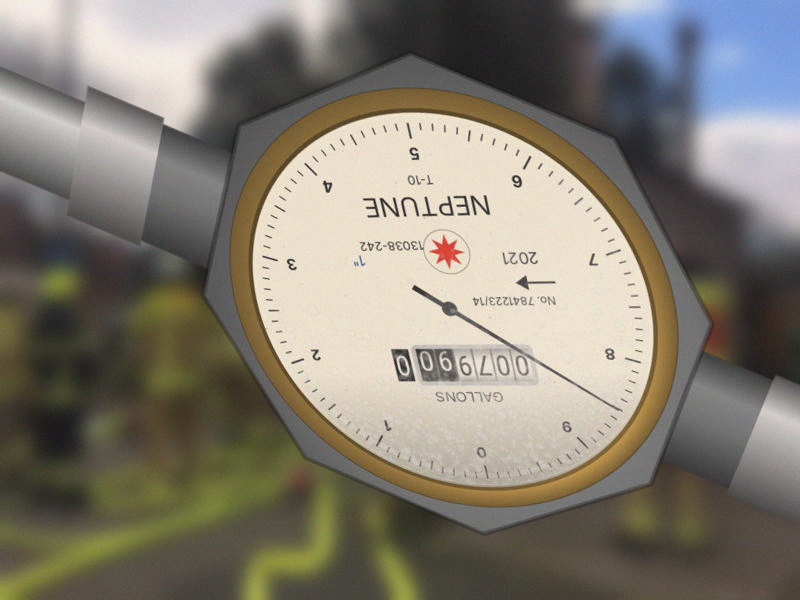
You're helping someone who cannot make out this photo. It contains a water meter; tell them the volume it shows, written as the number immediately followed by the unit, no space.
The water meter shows 79898.5gal
